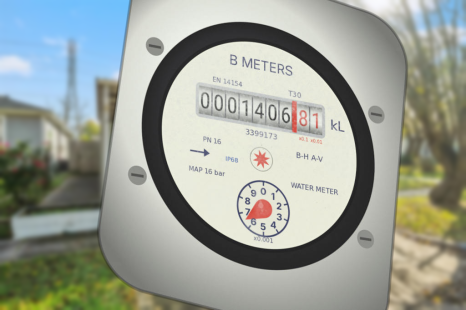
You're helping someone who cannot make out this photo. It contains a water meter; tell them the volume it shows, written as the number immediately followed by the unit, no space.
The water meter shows 1406.816kL
